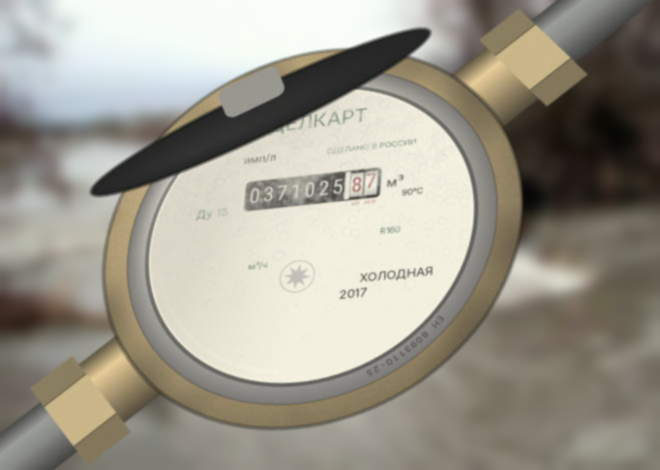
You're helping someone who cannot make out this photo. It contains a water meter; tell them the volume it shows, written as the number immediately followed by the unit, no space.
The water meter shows 371025.87m³
